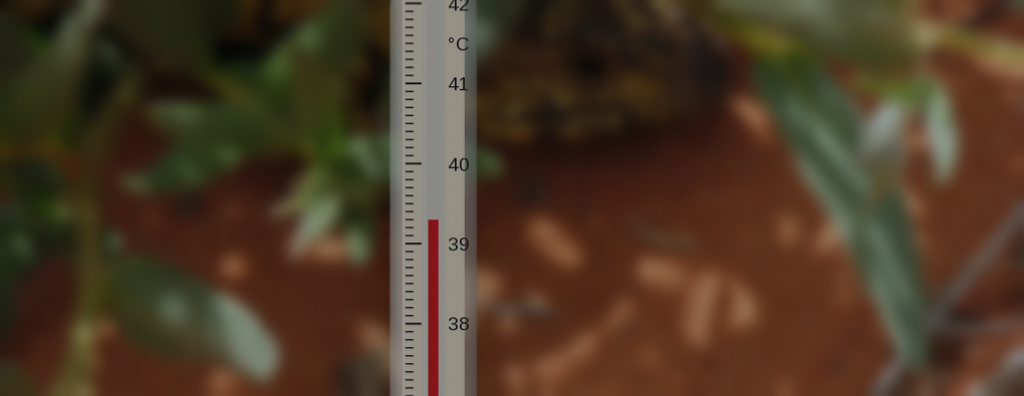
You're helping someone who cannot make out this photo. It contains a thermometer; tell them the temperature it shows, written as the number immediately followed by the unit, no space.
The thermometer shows 39.3°C
